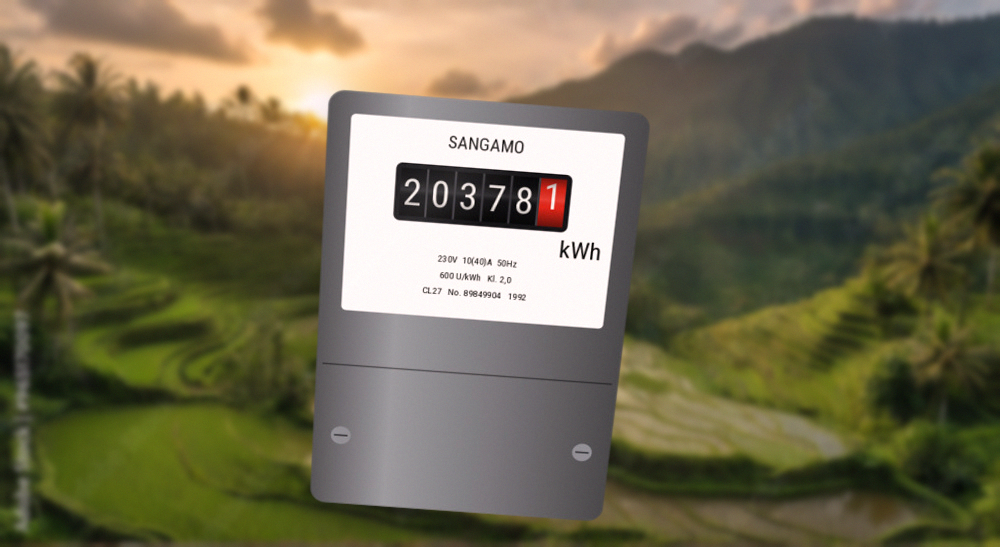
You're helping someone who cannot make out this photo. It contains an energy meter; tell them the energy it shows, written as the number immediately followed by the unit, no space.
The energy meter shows 20378.1kWh
